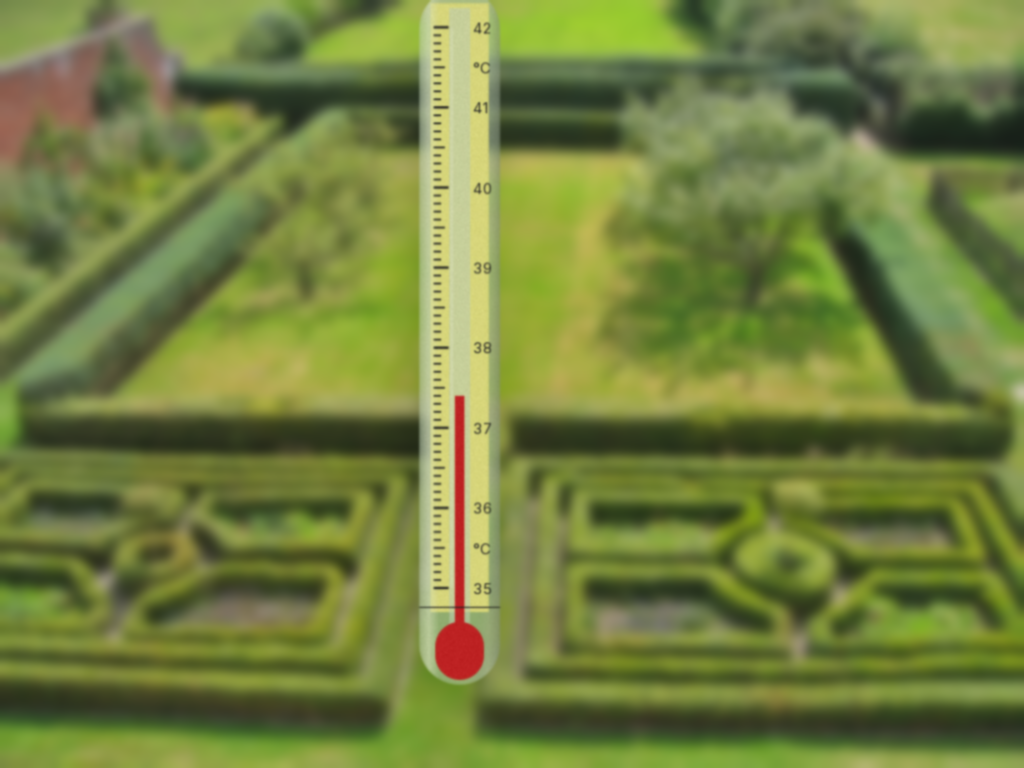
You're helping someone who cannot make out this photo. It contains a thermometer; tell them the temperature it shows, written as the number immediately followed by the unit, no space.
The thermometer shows 37.4°C
